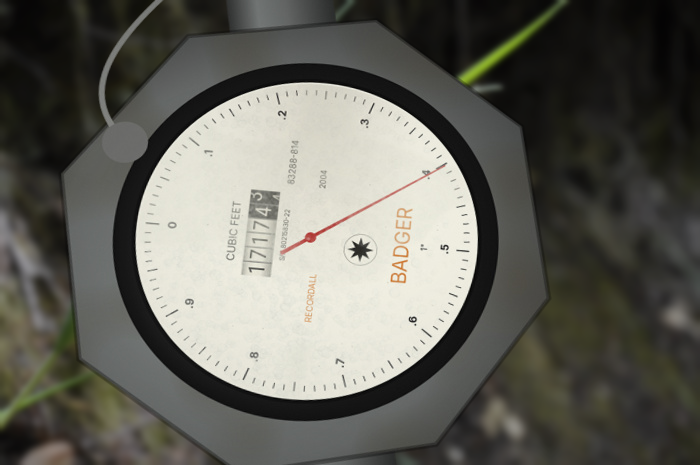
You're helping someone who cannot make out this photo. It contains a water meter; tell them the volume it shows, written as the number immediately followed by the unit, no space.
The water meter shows 171743.40ft³
